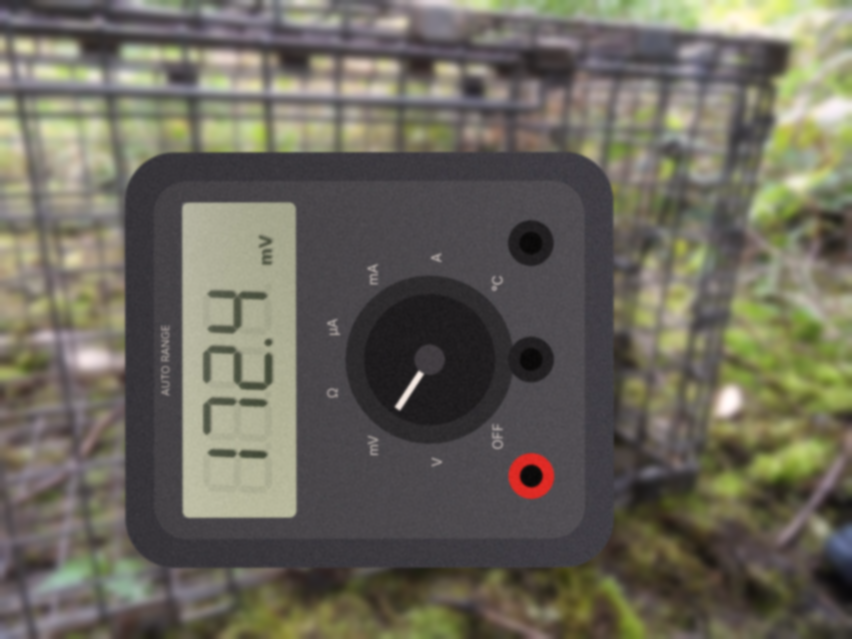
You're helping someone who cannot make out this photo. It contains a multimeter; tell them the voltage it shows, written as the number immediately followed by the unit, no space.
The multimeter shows 172.4mV
